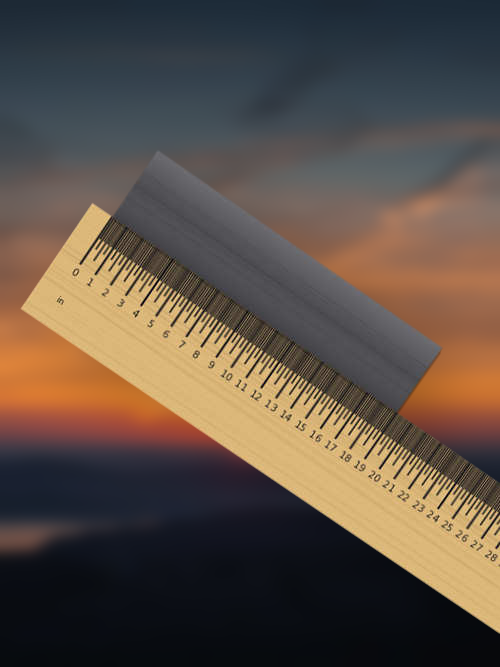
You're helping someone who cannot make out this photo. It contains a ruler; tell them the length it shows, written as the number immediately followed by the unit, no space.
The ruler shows 19in
